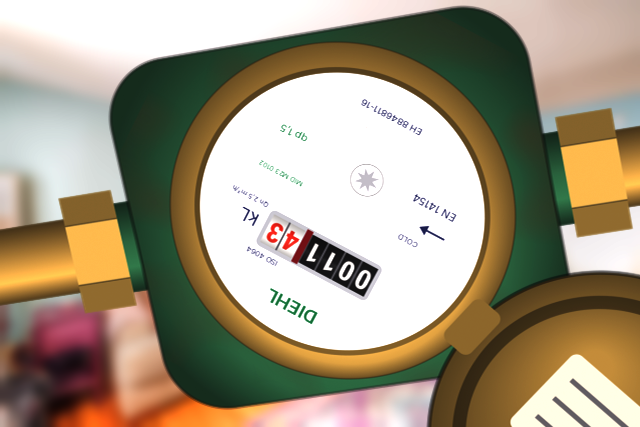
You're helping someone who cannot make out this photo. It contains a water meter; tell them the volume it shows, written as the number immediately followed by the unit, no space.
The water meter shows 11.43kL
